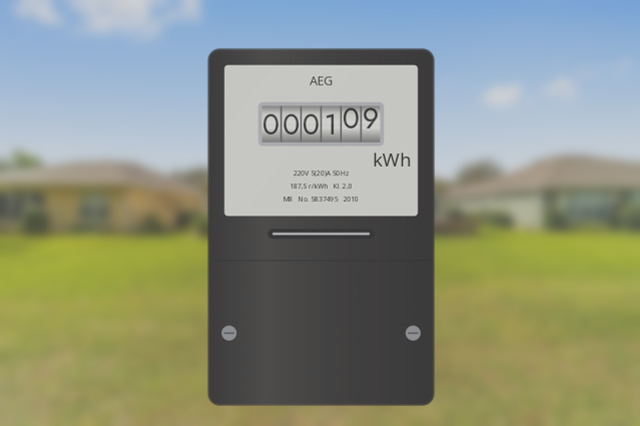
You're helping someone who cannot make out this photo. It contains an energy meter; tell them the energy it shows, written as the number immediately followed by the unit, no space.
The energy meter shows 109kWh
